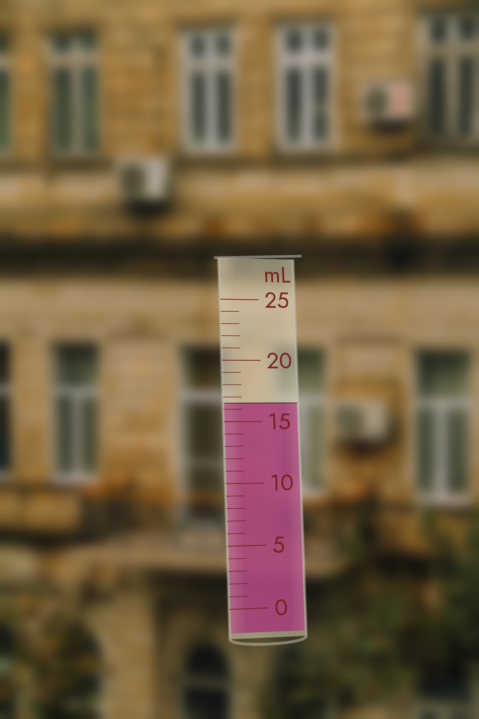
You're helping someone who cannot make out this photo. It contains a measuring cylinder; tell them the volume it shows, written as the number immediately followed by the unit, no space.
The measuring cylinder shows 16.5mL
